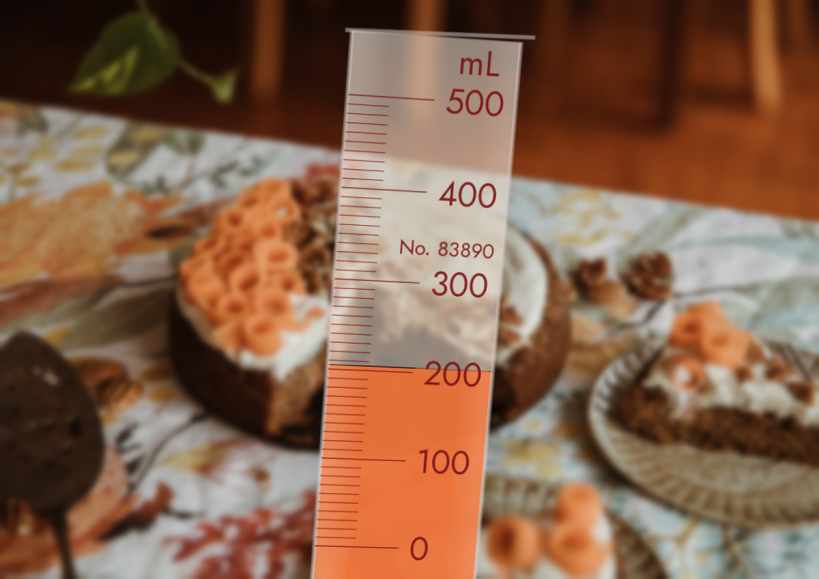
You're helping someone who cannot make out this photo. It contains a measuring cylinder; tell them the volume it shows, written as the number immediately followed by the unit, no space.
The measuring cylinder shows 205mL
